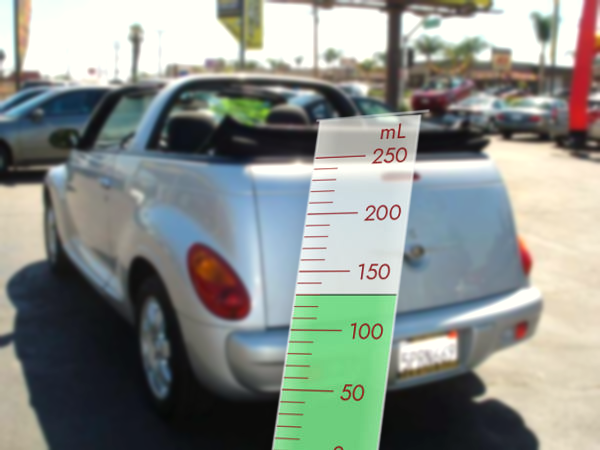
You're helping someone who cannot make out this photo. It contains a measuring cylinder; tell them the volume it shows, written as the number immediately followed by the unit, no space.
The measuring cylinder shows 130mL
